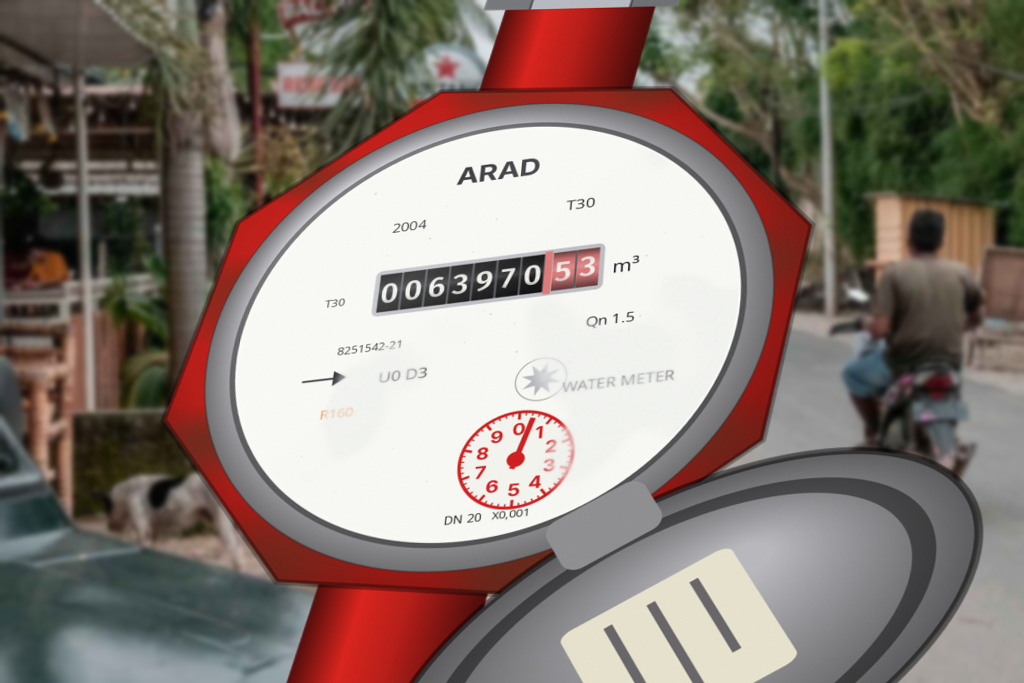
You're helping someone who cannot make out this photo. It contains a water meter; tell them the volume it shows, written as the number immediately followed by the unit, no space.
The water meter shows 63970.530m³
